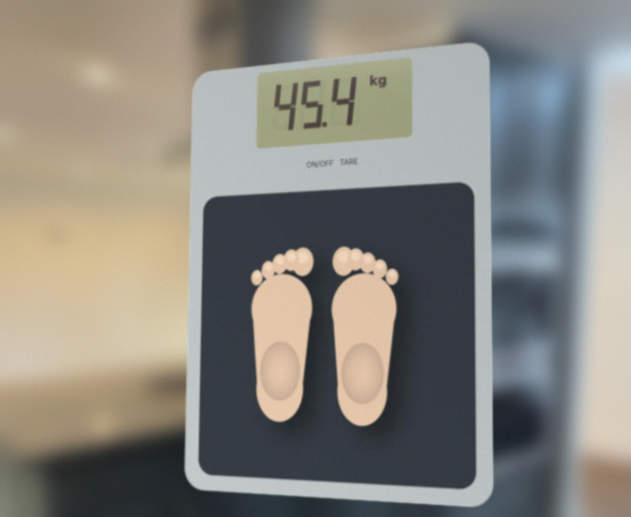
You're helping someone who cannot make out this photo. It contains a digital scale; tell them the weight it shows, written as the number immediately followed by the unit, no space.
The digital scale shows 45.4kg
